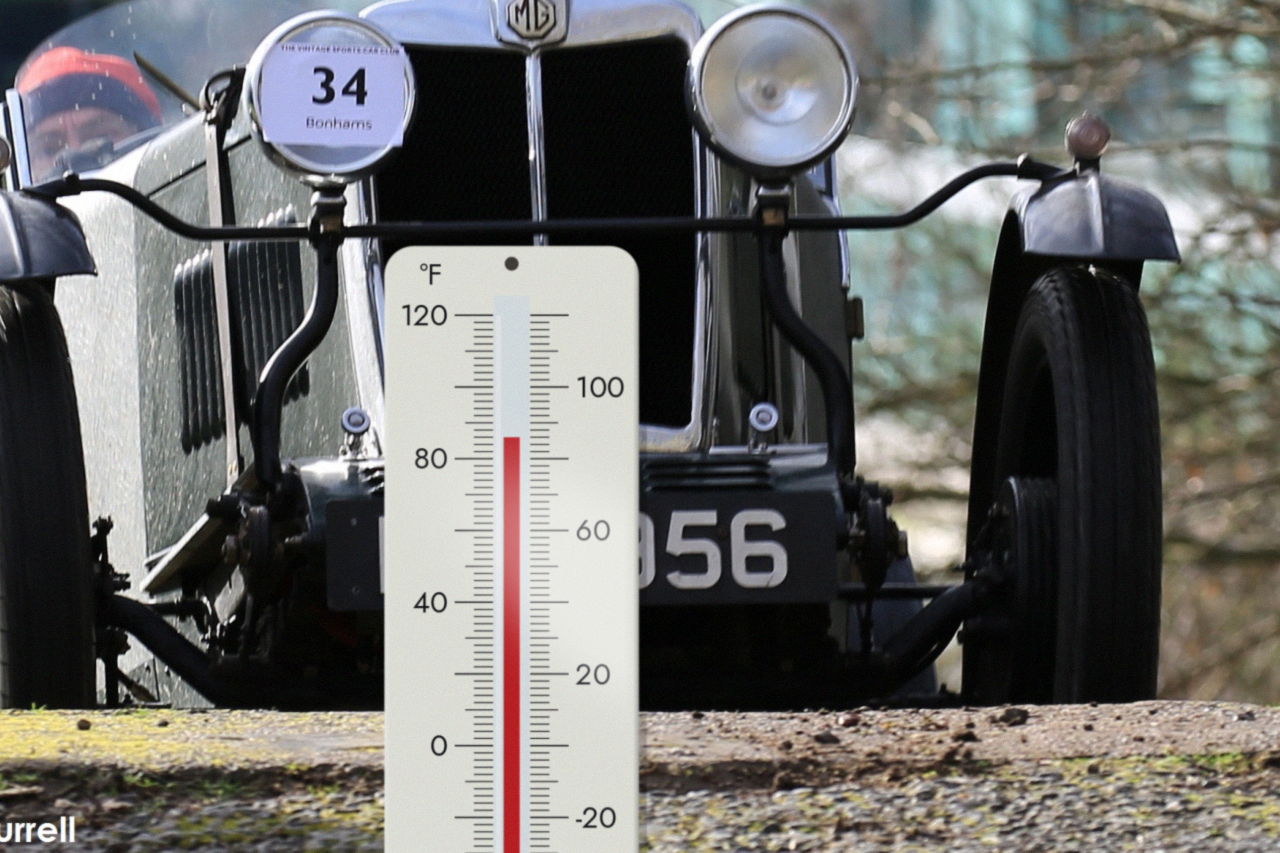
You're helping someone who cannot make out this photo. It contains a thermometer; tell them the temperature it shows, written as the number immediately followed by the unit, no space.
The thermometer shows 86°F
